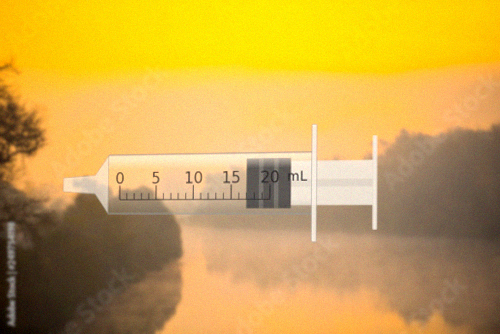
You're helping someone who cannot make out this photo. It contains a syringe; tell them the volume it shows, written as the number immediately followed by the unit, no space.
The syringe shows 17mL
